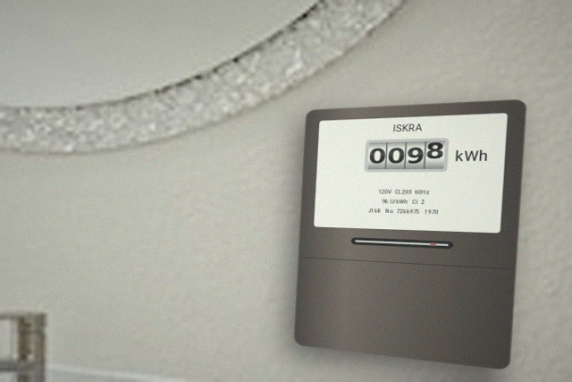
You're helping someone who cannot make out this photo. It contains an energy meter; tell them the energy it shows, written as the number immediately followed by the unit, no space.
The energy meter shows 98kWh
